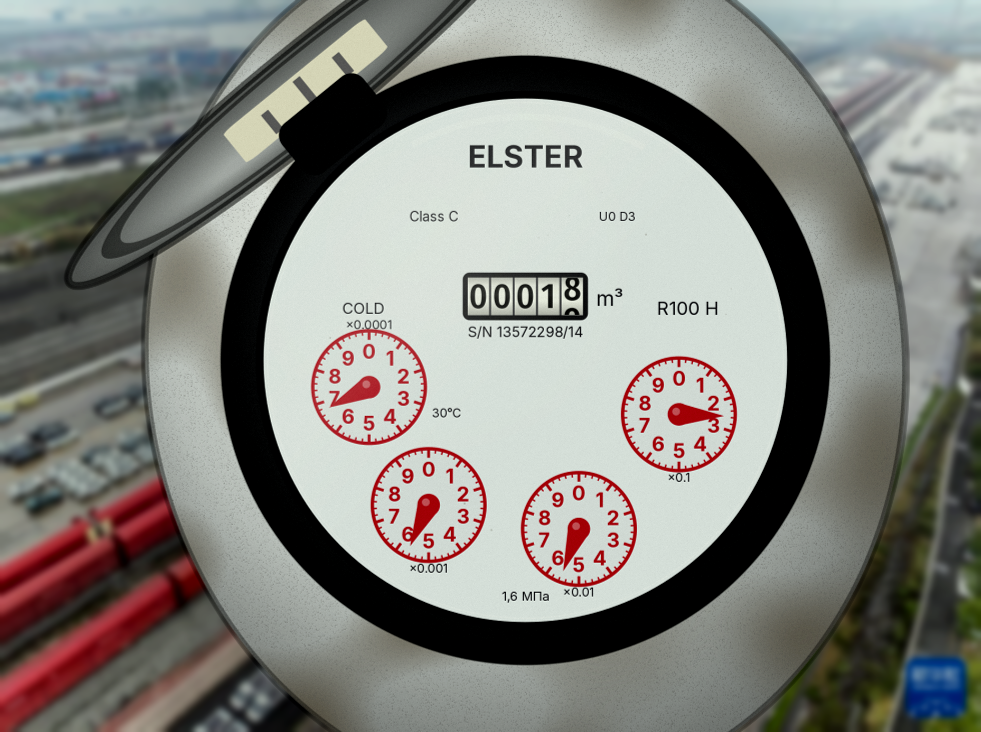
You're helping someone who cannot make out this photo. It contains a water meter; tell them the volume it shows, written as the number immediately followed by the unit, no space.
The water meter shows 18.2556m³
